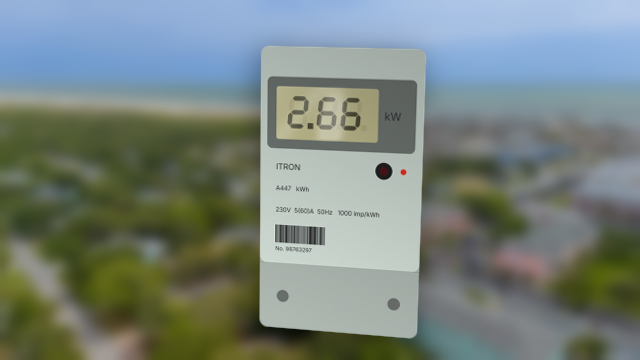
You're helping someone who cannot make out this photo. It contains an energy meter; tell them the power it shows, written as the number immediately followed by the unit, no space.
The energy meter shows 2.66kW
